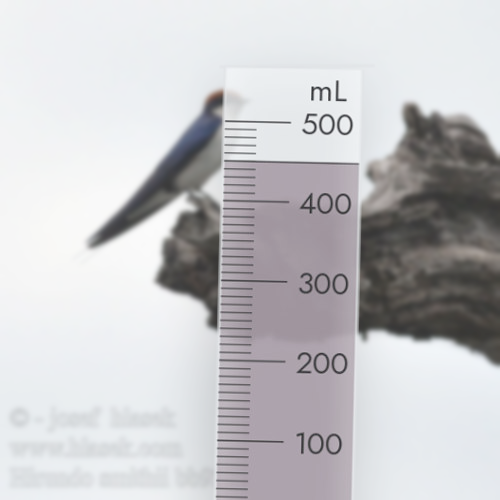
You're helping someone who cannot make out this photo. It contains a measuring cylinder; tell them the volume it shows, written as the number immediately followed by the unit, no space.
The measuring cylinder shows 450mL
